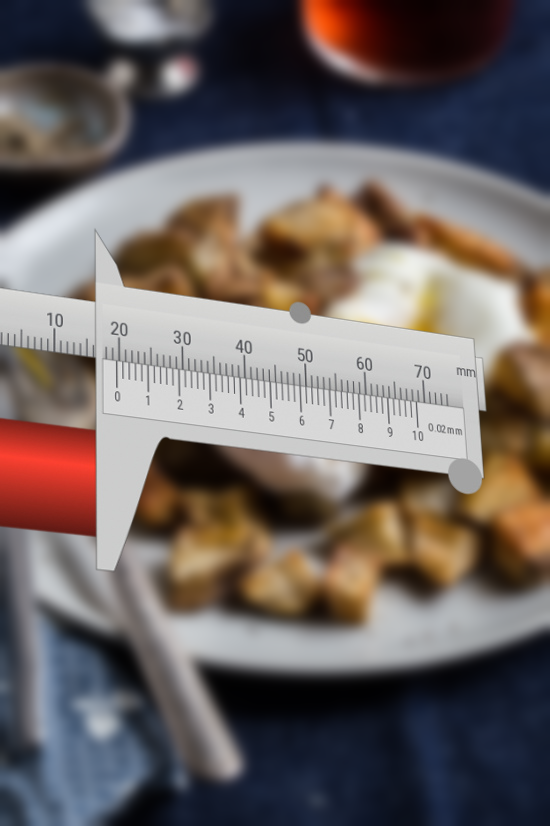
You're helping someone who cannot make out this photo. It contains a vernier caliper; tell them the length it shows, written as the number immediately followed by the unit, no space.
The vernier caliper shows 19.6mm
